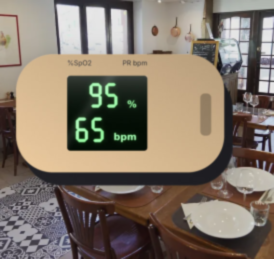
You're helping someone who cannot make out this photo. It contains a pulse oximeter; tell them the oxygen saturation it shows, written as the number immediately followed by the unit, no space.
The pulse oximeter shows 95%
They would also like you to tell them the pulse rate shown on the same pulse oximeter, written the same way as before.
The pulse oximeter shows 65bpm
